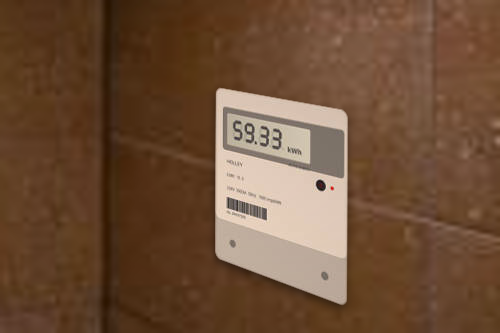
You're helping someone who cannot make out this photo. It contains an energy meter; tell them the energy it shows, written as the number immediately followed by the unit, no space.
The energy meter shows 59.33kWh
